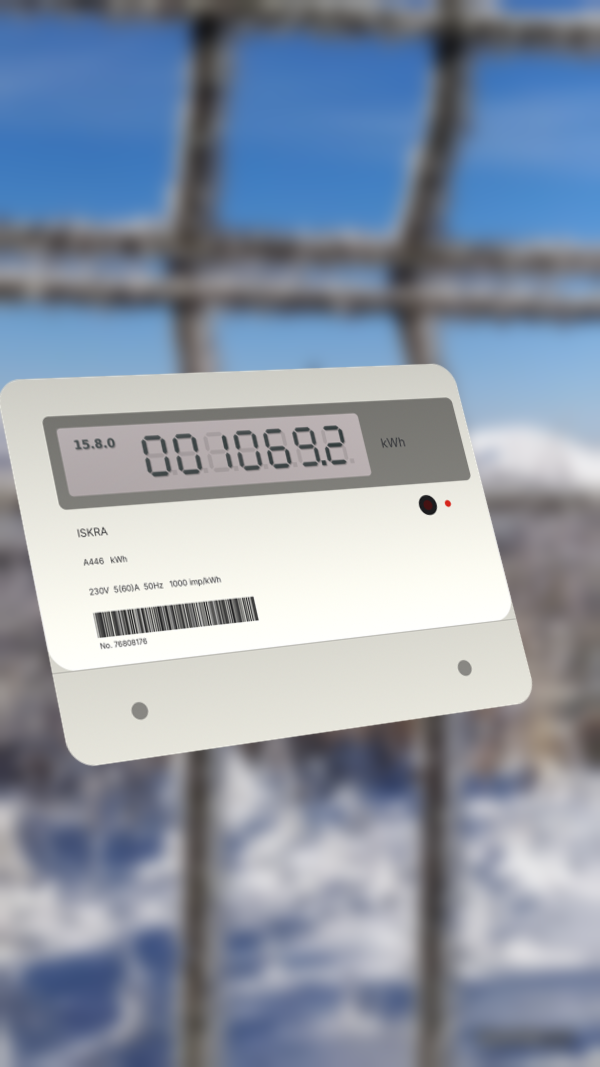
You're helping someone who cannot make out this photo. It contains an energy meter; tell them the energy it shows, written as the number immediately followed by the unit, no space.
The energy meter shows 1069.2kWh
